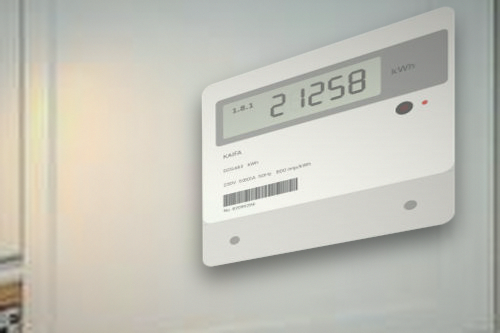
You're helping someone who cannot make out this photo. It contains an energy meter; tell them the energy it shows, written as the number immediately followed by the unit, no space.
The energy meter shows 21258kWh
